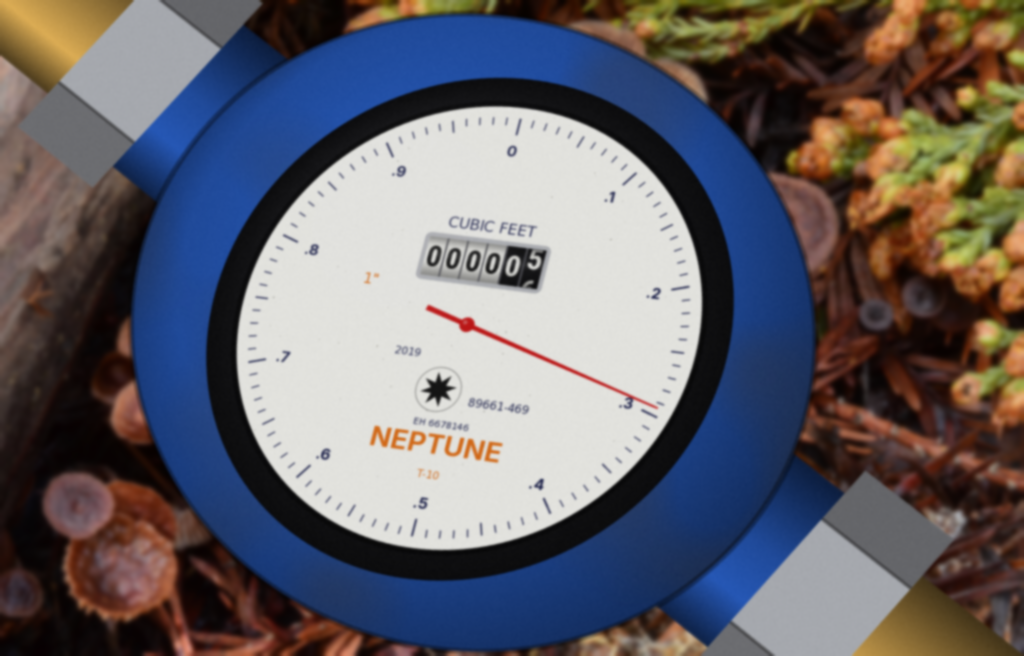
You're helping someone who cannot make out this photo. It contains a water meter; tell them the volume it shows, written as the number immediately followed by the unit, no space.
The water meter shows 5.29ft³
